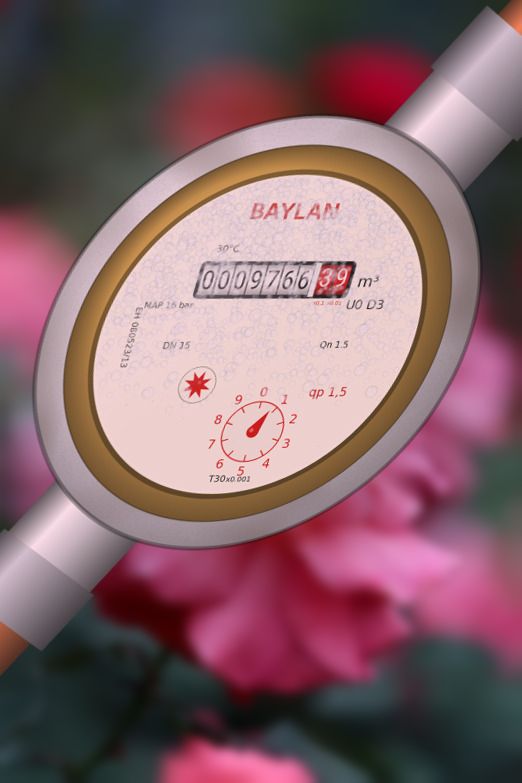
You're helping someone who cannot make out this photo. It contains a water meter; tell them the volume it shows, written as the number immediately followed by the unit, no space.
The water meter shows 9766.390m³
